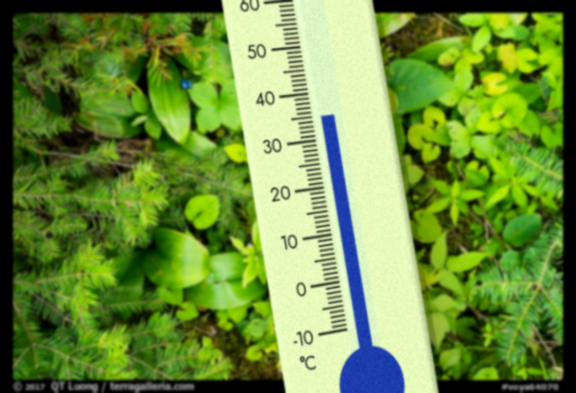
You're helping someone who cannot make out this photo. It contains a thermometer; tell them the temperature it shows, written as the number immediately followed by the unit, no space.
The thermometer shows 35°C
